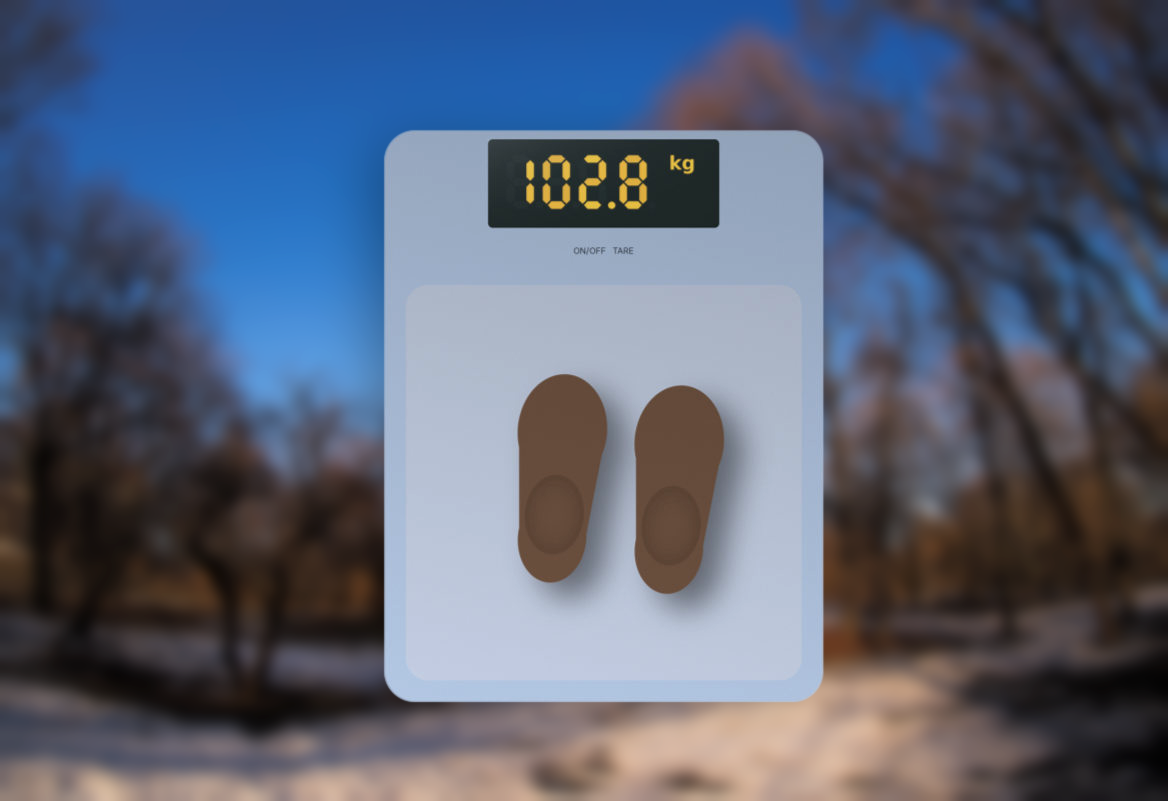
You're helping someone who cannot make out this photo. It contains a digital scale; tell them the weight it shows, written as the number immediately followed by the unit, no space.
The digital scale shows 102.8kg
